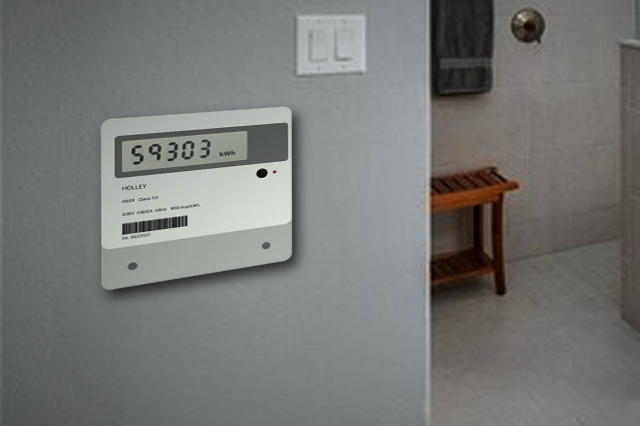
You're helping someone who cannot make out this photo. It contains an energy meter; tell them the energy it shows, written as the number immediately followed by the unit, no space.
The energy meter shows 59303kWh
